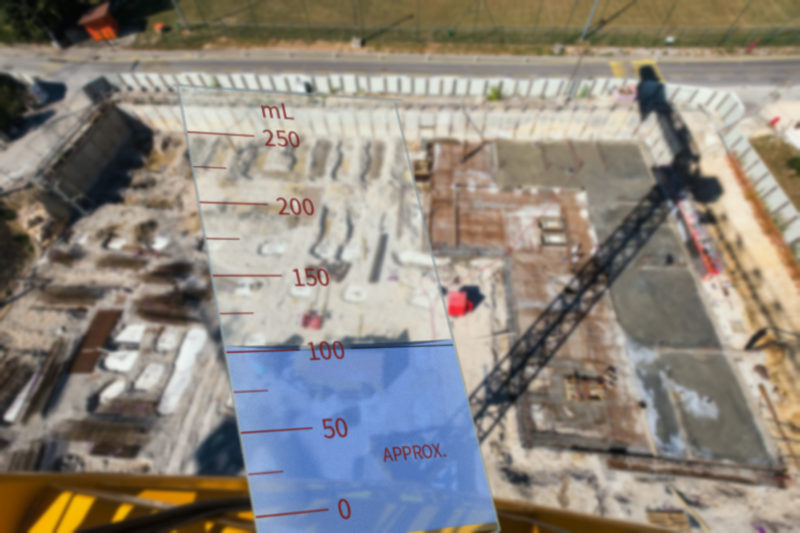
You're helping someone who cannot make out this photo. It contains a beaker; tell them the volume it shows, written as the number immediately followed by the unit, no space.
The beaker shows 100mL
